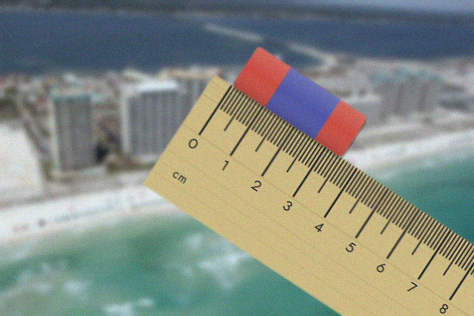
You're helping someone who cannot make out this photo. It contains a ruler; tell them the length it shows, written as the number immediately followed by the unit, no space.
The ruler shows 3.5cm
